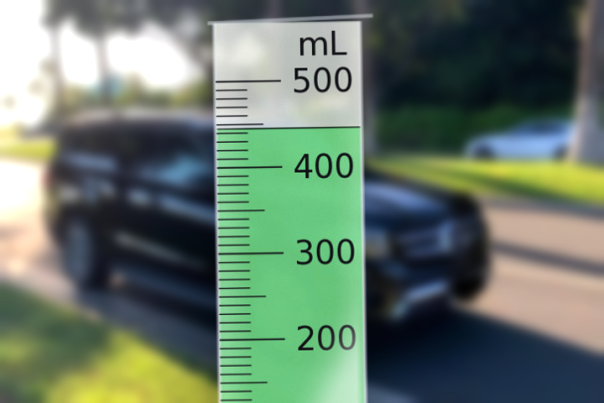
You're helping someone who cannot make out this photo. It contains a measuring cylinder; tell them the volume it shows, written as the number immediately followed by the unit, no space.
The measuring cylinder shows 445mL
